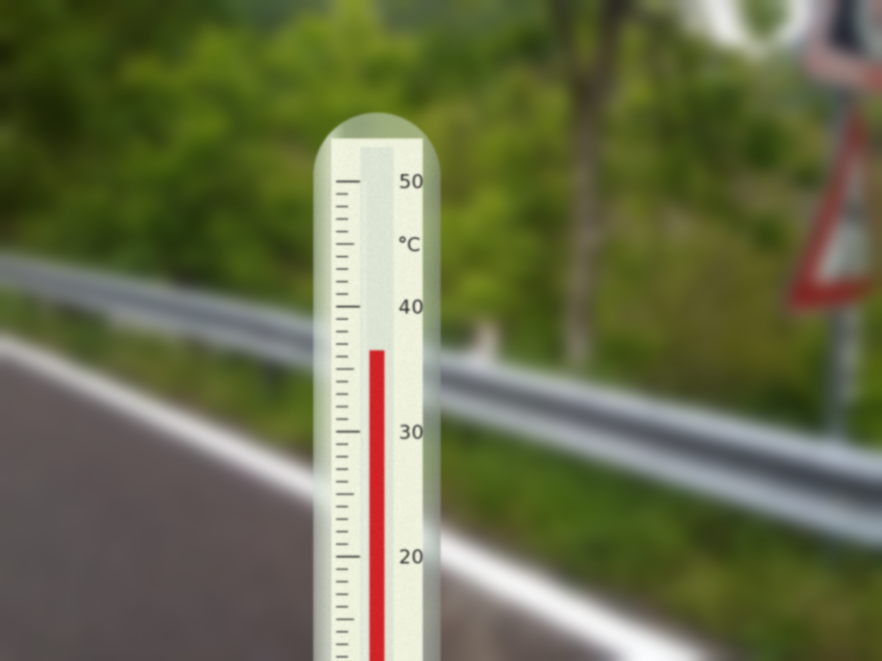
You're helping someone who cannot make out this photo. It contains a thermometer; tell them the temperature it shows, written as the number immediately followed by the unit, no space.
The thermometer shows 36.5°C
